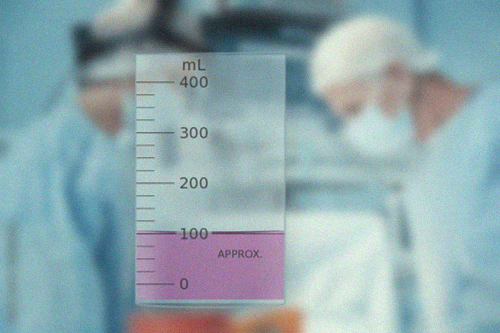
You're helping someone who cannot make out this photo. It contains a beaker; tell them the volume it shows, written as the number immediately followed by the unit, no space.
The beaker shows 100mL
